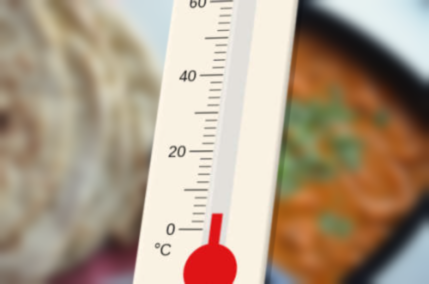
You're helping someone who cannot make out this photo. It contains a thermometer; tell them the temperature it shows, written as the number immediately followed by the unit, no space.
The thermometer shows 4°C
